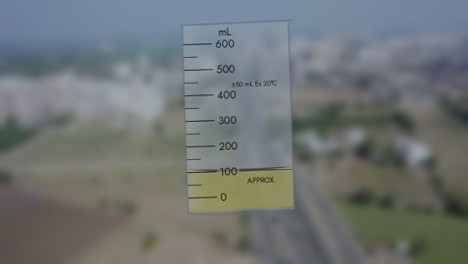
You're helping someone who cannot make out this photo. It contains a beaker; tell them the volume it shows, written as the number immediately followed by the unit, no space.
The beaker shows 100mL
